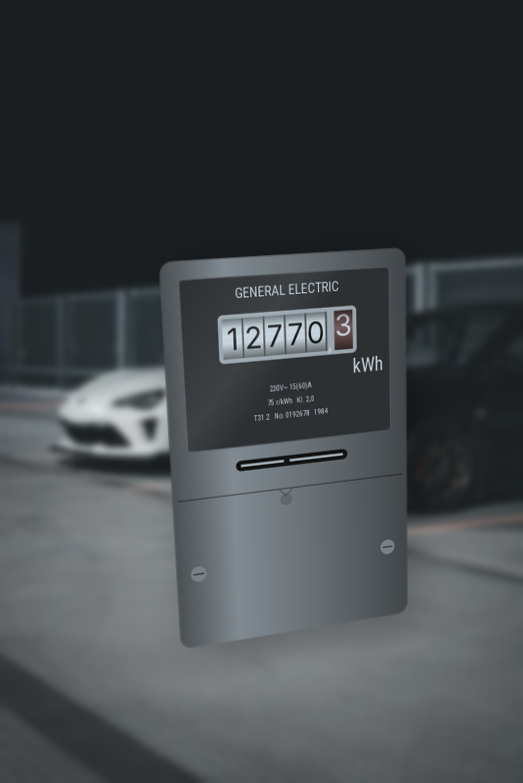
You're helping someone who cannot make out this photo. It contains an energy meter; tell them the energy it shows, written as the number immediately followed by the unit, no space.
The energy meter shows 12770.3kWh
